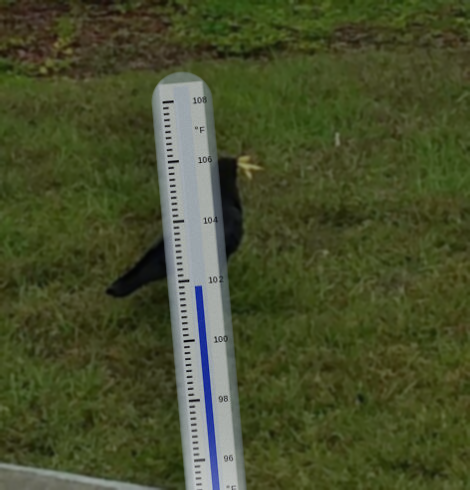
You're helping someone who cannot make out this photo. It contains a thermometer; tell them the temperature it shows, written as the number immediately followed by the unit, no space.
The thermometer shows 101.8°F
